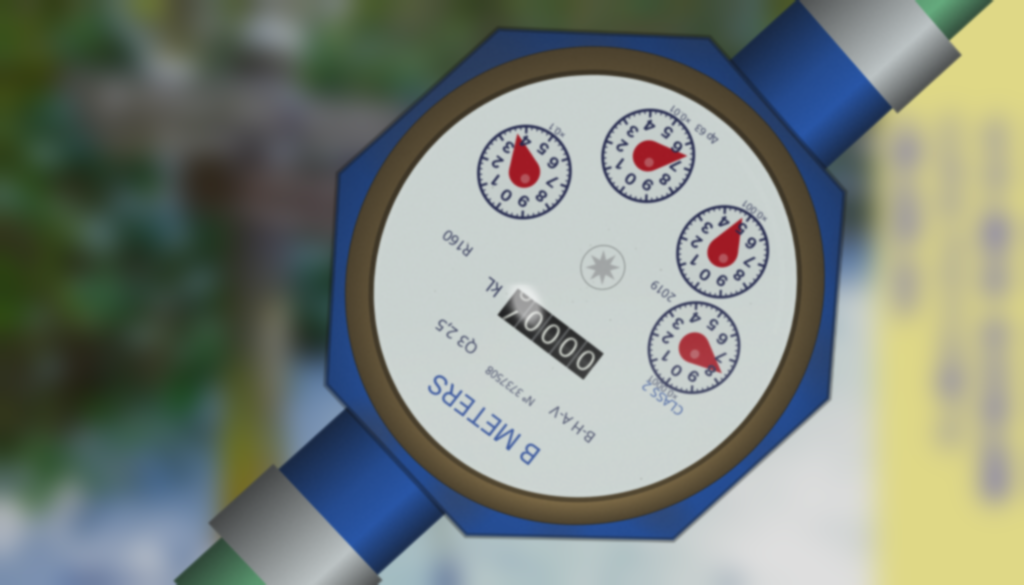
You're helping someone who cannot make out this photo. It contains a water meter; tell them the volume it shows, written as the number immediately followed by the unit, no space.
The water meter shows 7.3647kL
